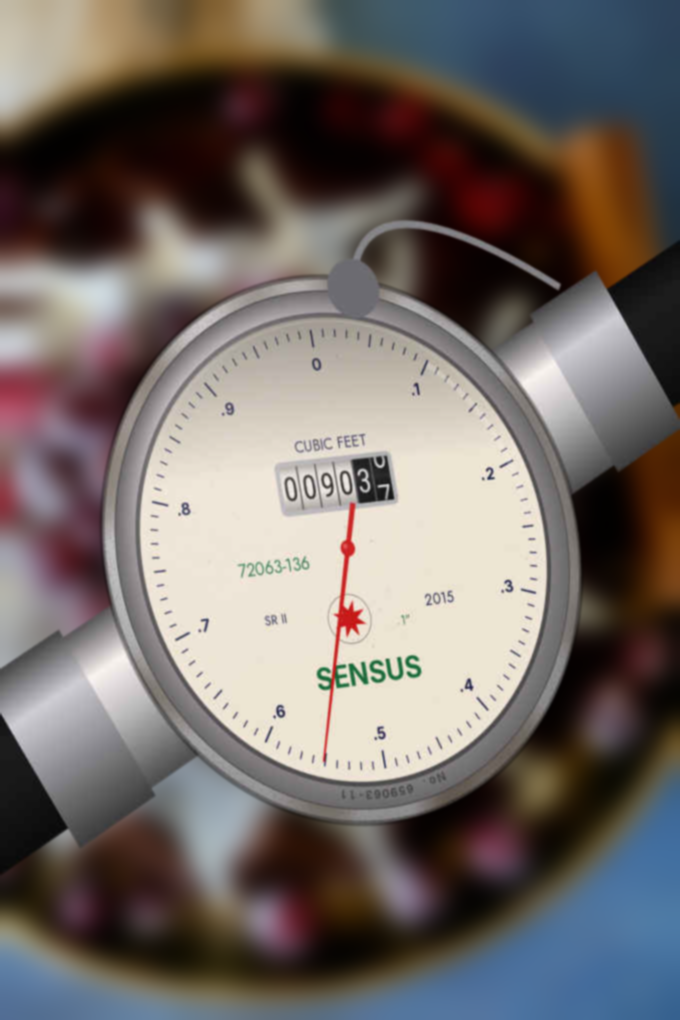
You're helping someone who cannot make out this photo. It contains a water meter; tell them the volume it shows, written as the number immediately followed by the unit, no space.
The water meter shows 9036.55ft³
